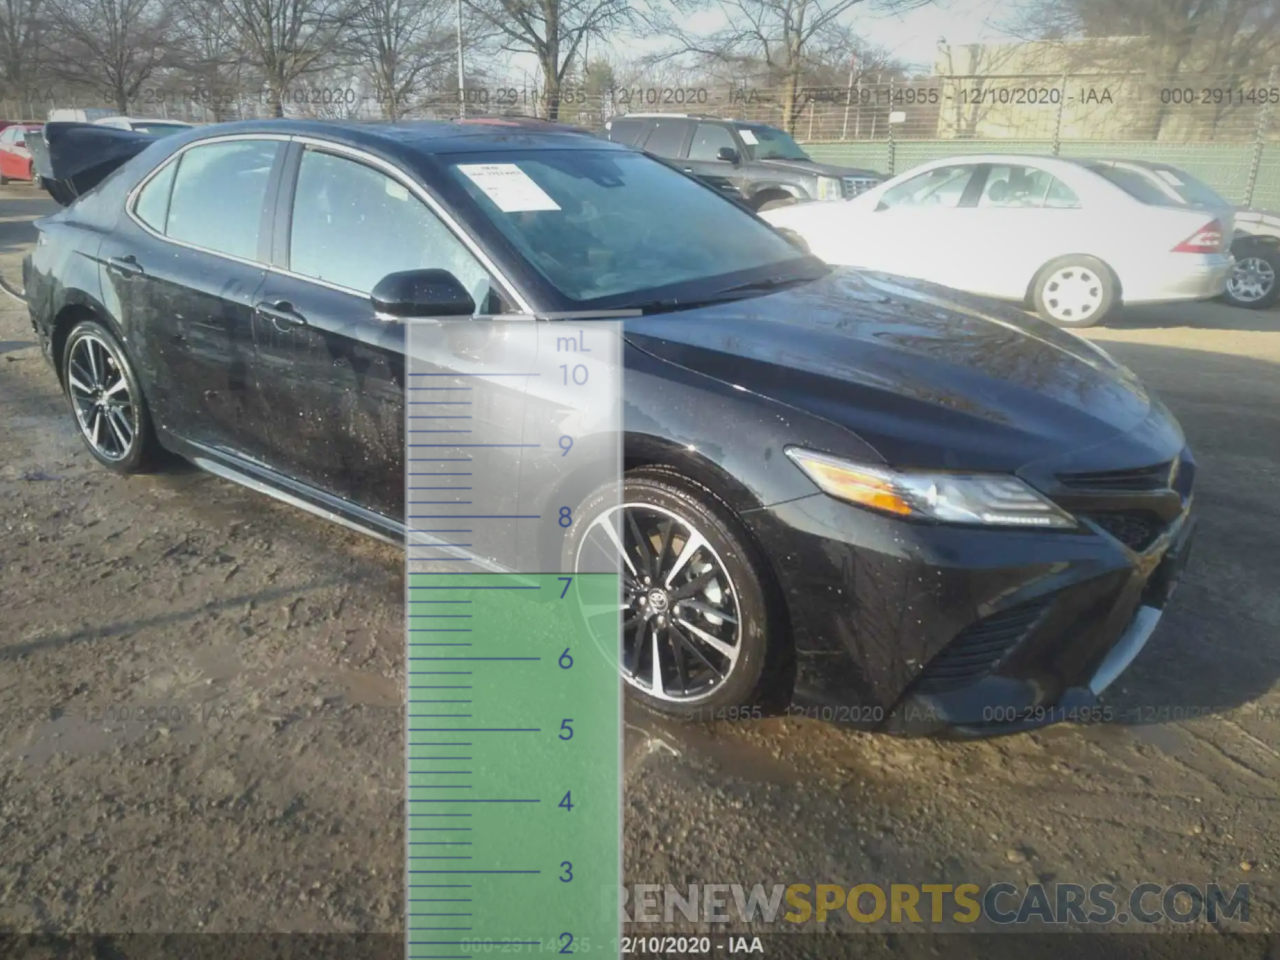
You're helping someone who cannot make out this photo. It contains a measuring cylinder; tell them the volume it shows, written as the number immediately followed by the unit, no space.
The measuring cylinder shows 7.2mL
